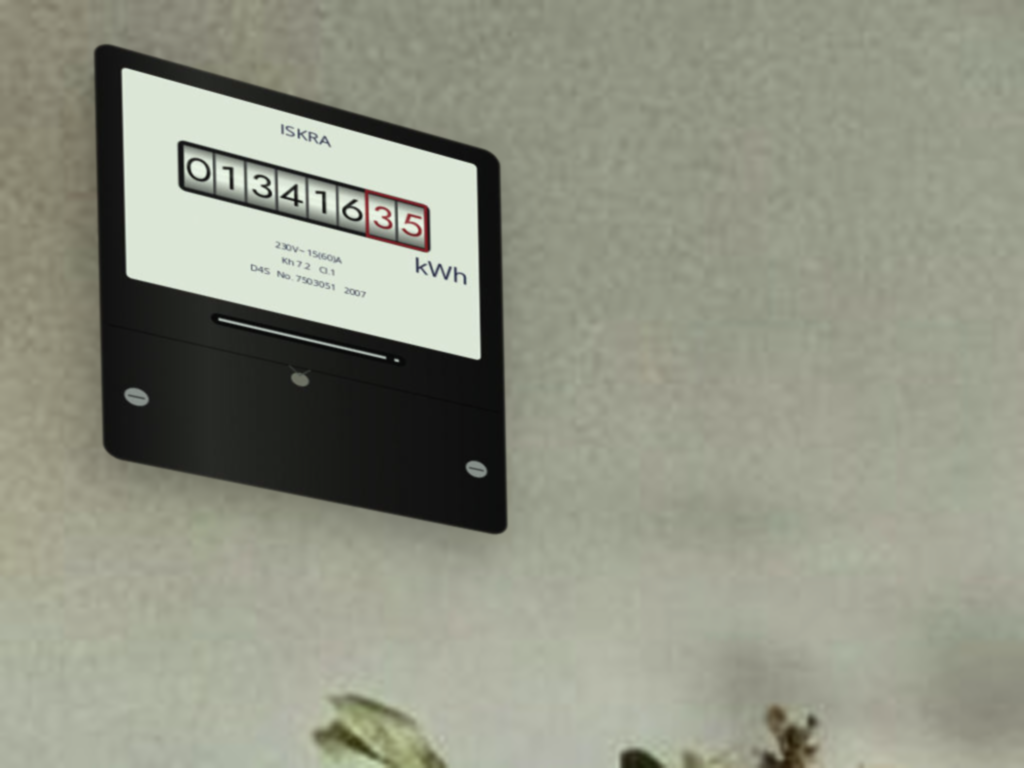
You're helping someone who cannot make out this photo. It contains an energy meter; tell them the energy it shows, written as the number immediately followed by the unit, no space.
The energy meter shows 13416.35kWh
